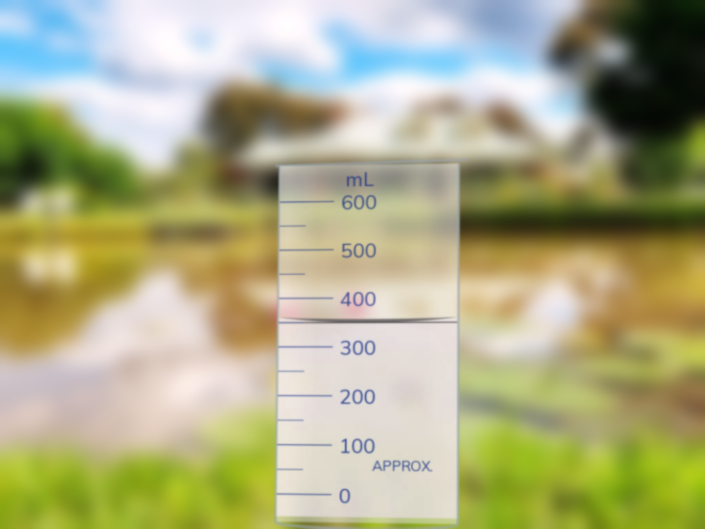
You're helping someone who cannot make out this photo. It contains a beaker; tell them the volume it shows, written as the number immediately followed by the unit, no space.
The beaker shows 350mL
